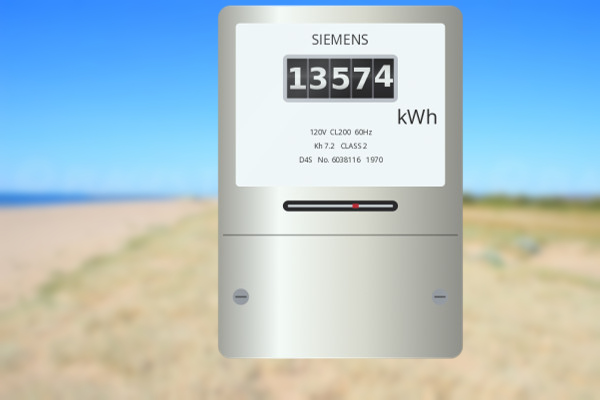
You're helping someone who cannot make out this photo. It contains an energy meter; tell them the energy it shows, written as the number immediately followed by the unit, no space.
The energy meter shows 13574kWh
